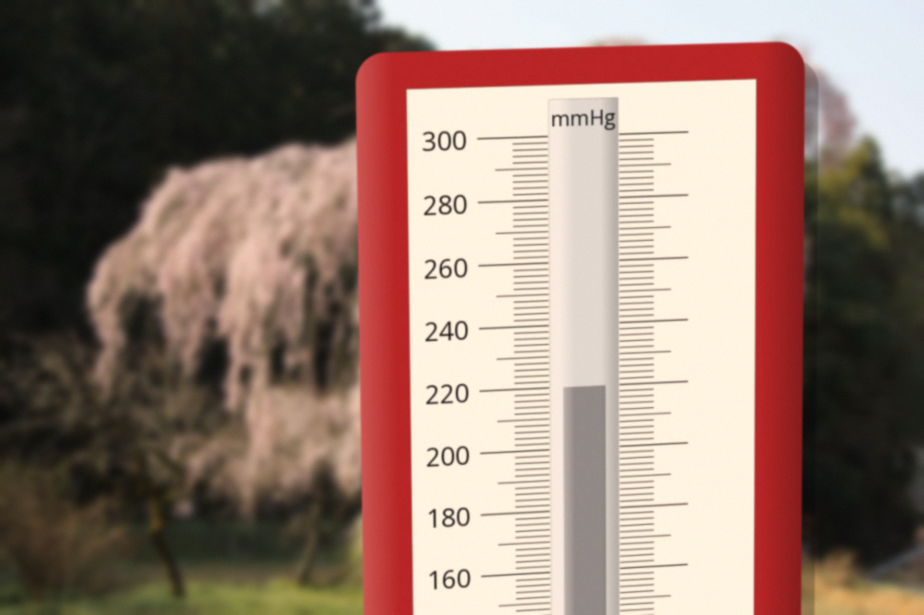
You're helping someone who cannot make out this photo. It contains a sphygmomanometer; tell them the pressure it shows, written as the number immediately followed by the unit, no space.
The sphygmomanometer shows 220mmHg
